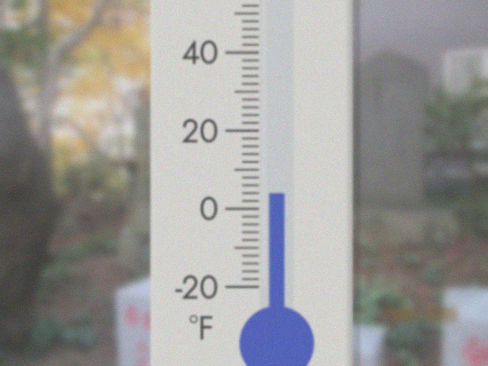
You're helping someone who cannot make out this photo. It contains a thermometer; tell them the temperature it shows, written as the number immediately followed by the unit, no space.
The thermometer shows 4°F
